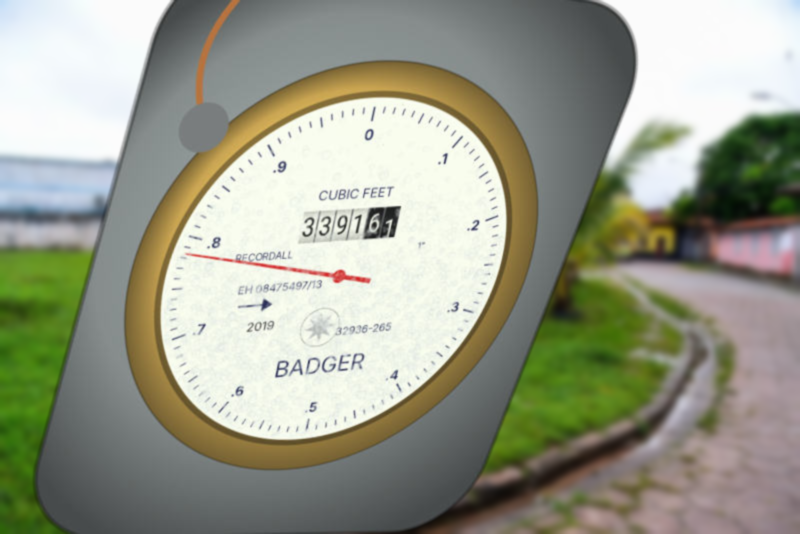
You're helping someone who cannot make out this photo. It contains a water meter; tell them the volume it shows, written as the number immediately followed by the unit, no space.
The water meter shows 339160.78ft³
